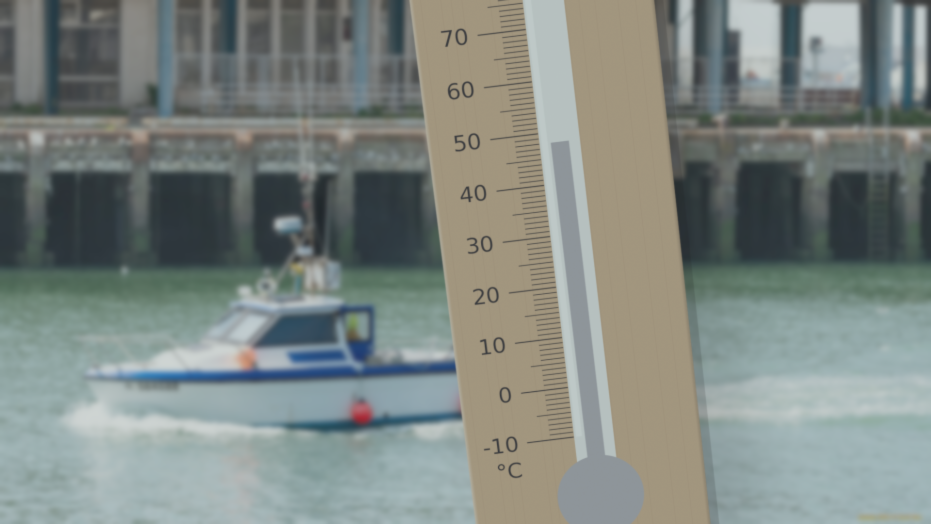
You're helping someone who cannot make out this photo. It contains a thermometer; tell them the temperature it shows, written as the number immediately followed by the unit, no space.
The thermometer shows 48°C
